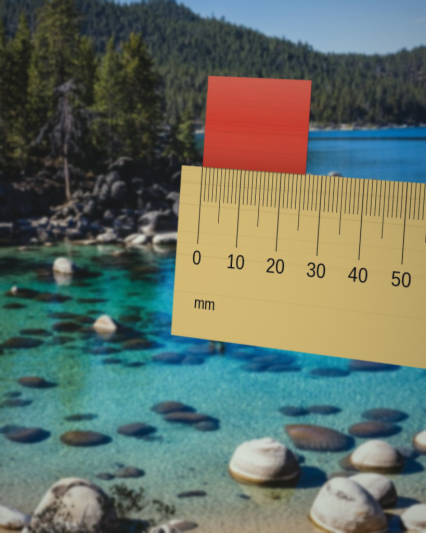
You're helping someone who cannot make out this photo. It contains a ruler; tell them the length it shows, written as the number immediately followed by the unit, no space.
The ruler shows 26mm
